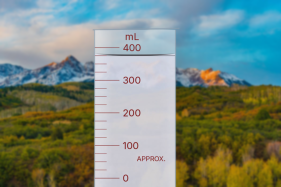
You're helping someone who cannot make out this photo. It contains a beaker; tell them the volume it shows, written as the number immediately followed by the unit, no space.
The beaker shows 375mL
